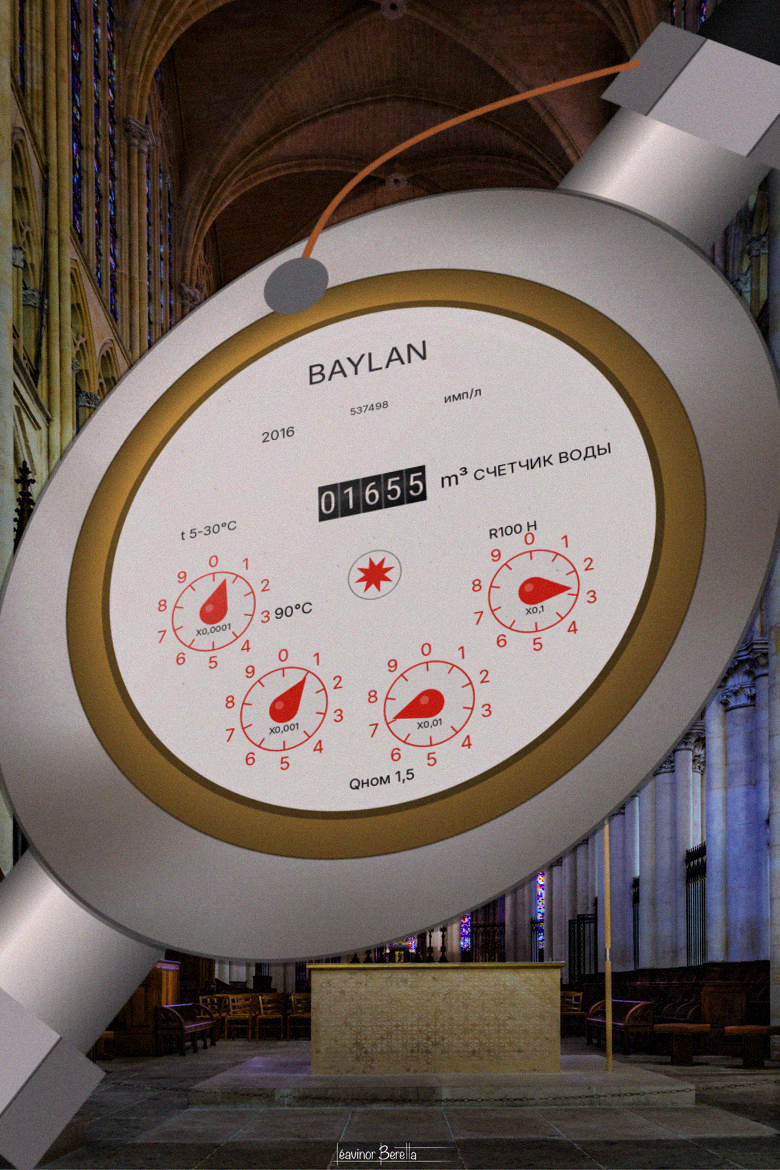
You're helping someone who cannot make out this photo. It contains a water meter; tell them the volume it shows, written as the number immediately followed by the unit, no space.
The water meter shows 1655.2710m³
